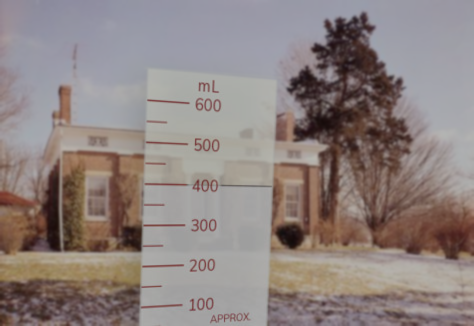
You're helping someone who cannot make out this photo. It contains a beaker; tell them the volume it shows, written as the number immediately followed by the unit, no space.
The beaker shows 400mL
